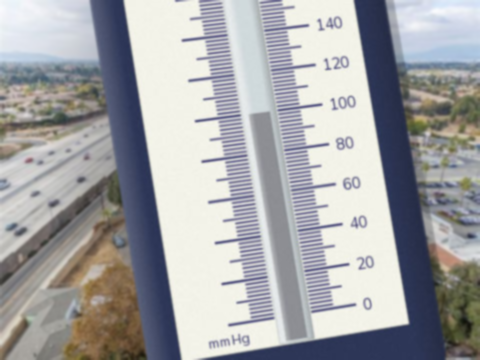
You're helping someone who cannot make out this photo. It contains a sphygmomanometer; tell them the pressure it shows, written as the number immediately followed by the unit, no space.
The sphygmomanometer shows 100mmHg
